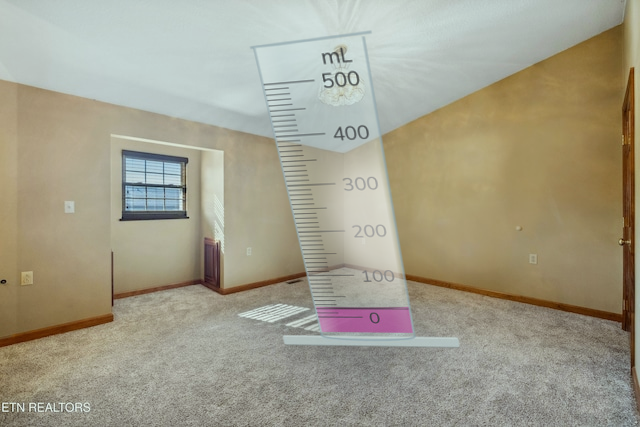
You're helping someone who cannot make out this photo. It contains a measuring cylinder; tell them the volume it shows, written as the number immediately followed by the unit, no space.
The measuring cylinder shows 20mL
